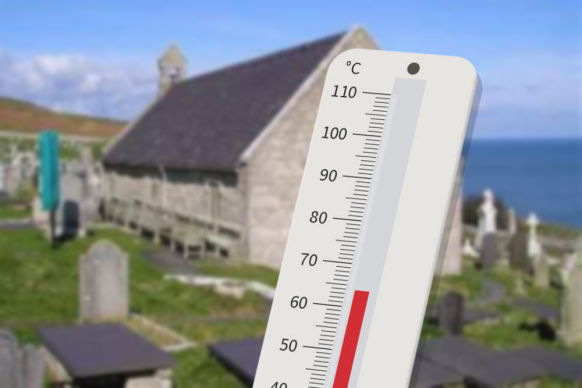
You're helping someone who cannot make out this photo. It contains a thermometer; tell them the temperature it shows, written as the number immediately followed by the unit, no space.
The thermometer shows 64°C
